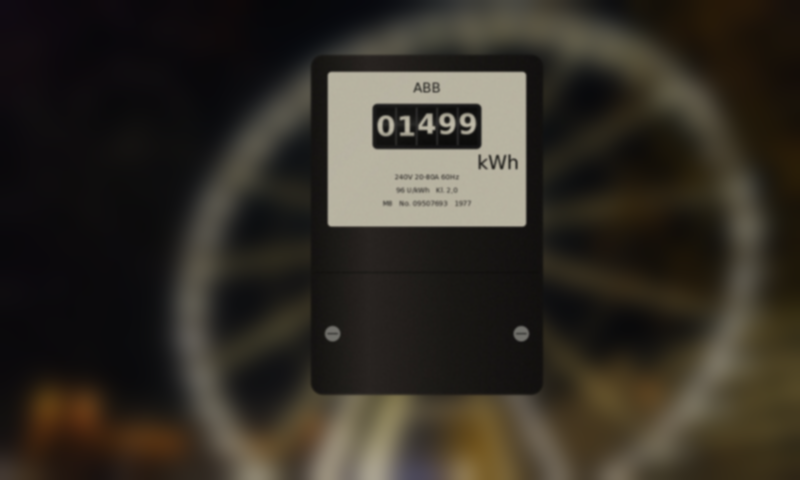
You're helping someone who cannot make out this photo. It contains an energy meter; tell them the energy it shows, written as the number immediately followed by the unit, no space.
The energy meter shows 1499kWh
